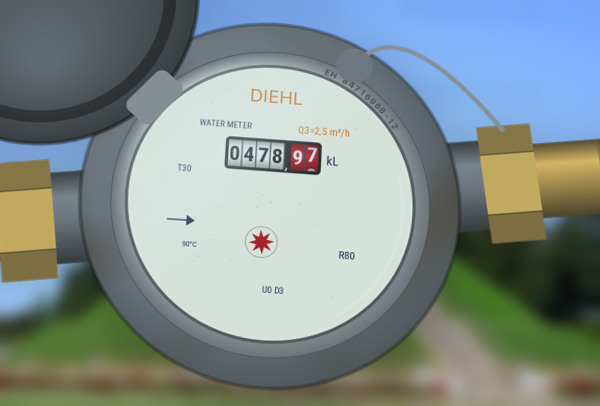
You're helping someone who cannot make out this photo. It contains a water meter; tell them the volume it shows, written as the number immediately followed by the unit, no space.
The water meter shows 478.97kL
